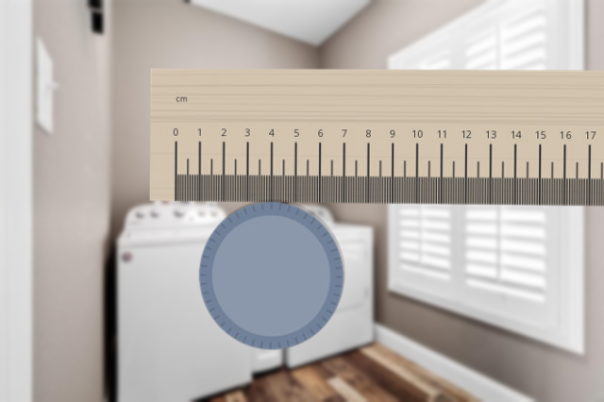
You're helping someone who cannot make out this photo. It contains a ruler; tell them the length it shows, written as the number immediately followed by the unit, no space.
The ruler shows 6cm
